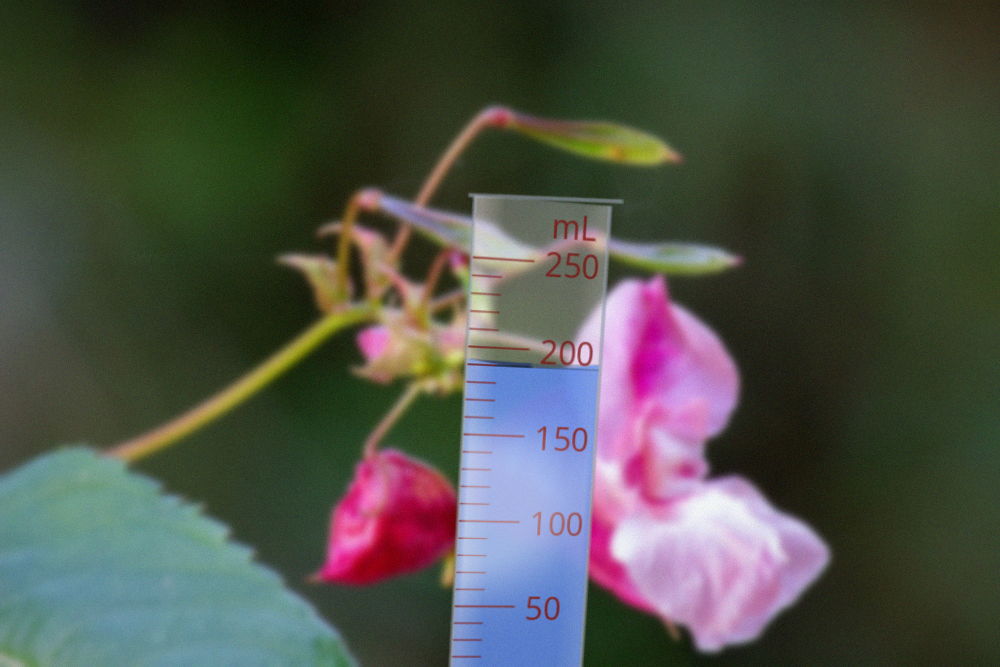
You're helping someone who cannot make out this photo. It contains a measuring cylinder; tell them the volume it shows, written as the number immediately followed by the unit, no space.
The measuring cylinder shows 190mL
